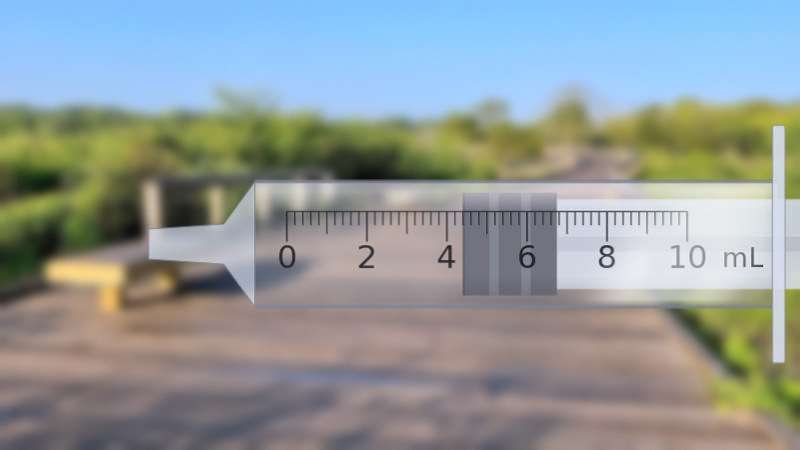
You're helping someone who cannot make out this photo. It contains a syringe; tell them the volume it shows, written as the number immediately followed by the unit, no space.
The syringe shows 4.4mL
